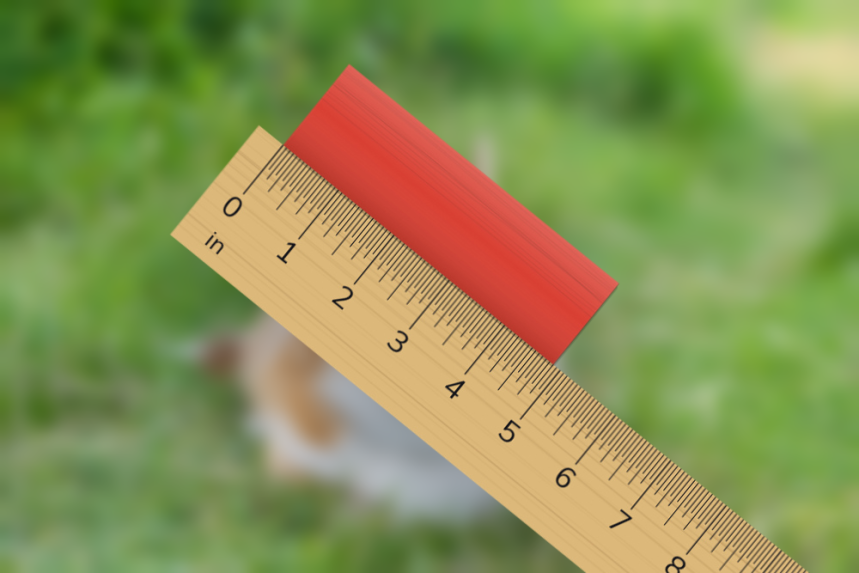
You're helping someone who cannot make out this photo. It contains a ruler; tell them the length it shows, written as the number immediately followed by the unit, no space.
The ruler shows 4.875in
